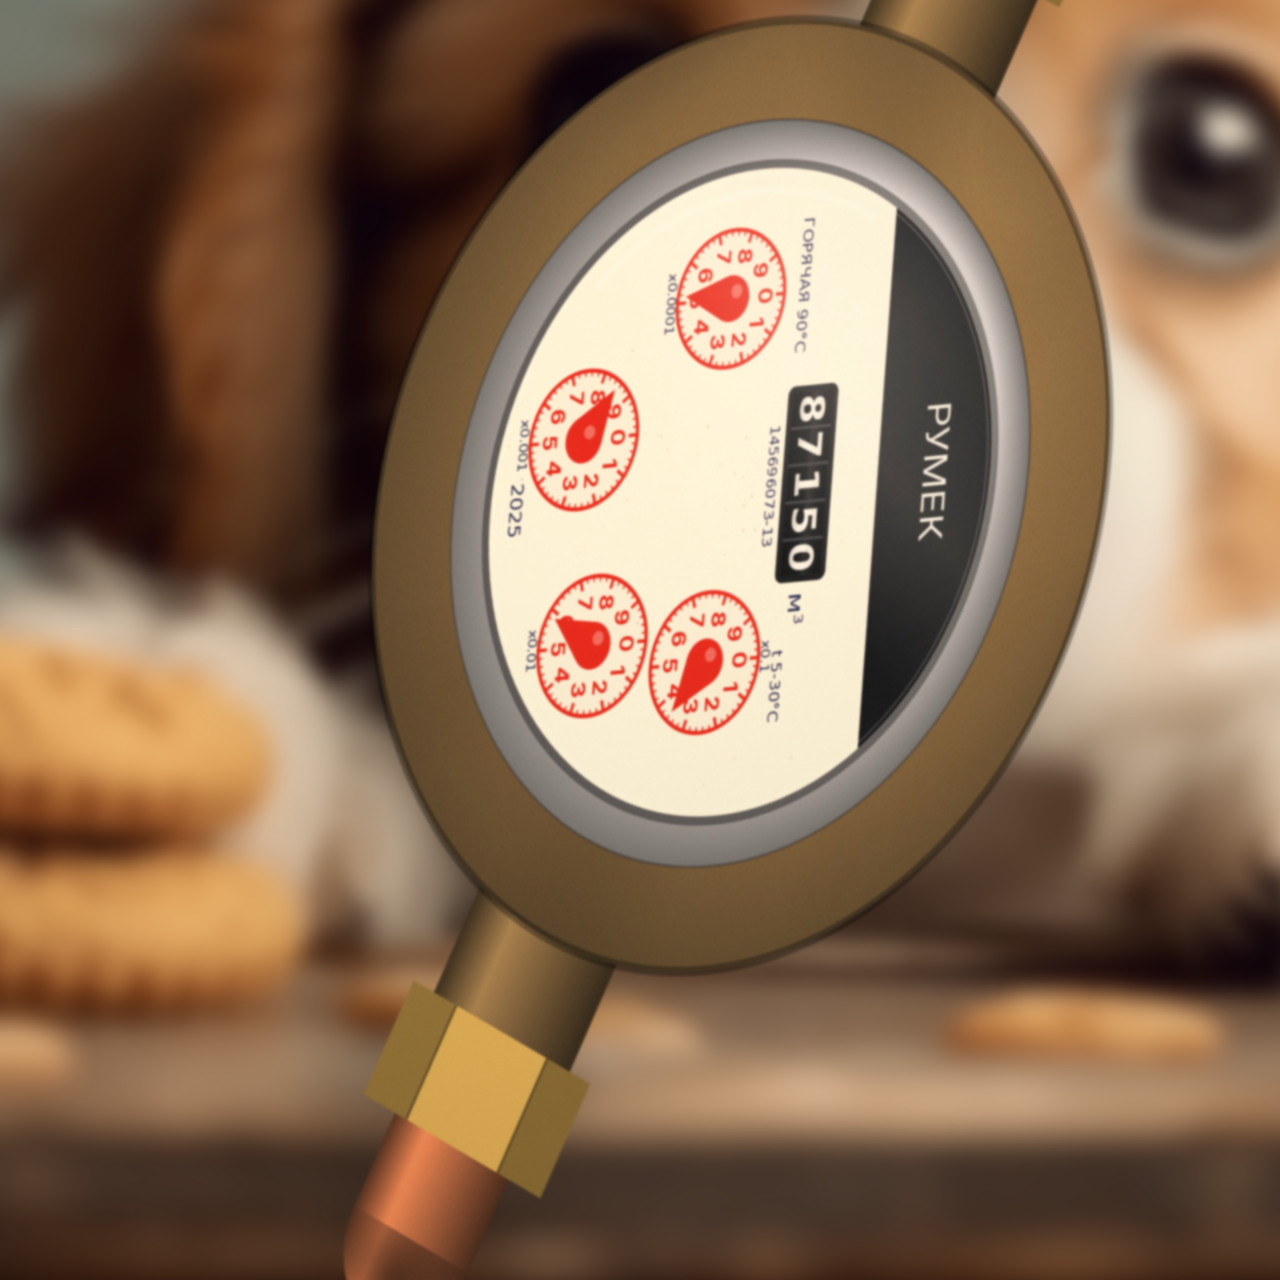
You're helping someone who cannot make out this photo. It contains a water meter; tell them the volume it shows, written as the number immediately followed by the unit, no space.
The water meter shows 87150.3585m³
